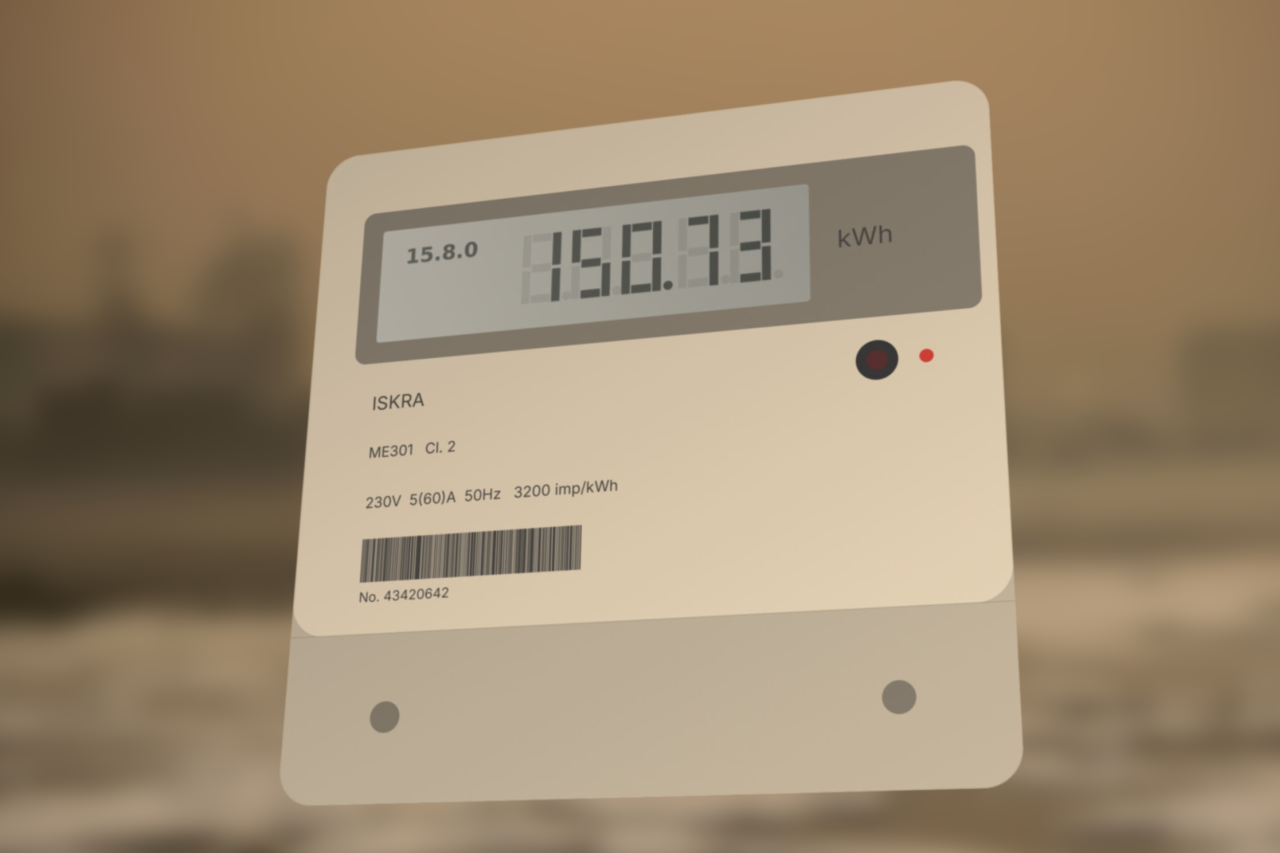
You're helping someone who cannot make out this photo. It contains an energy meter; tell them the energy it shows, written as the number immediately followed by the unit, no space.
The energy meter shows 150.73kWh
